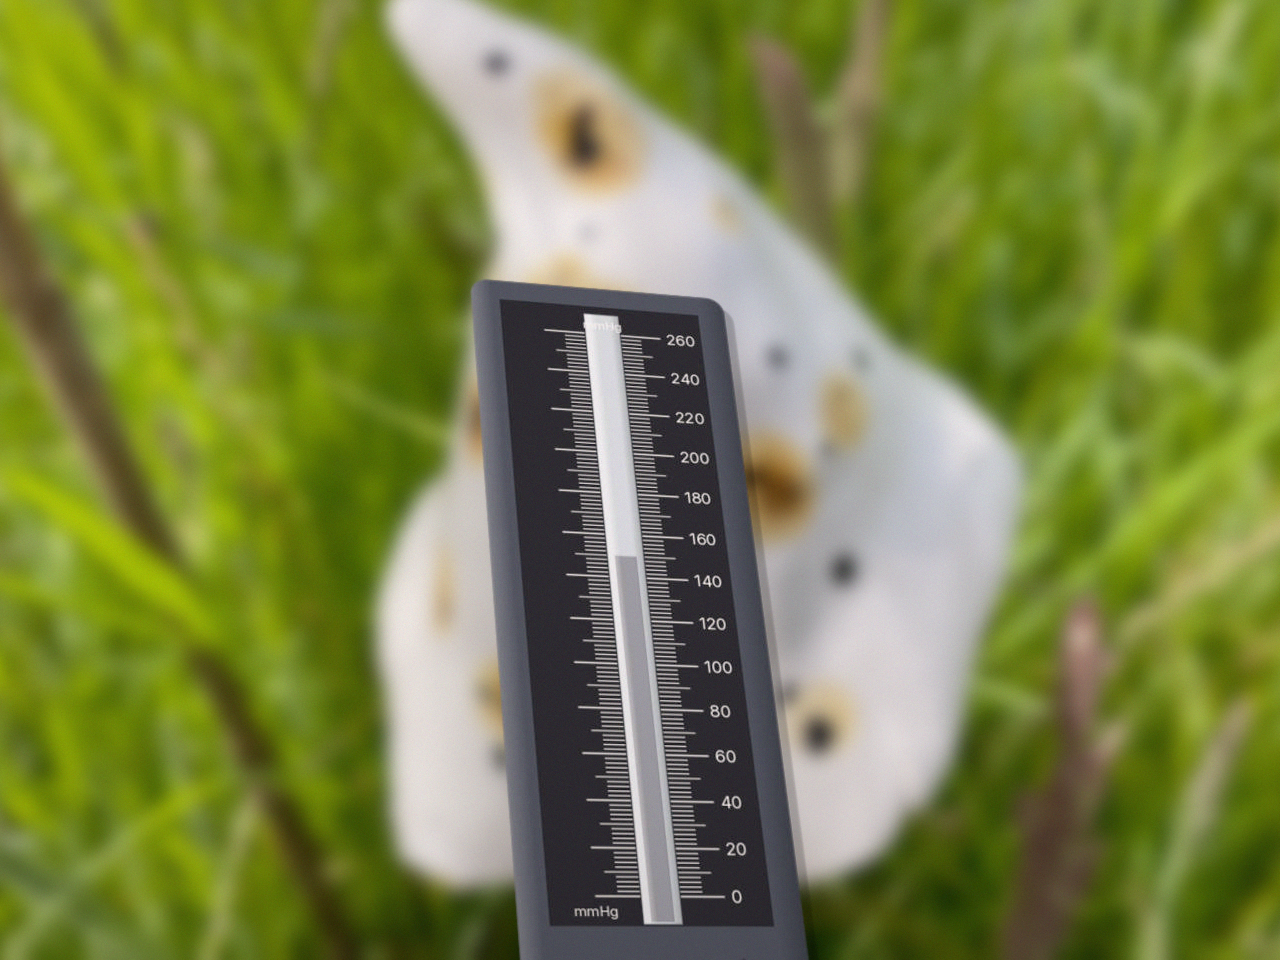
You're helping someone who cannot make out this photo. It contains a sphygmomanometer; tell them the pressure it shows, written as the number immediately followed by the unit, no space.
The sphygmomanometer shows 150mmHg
